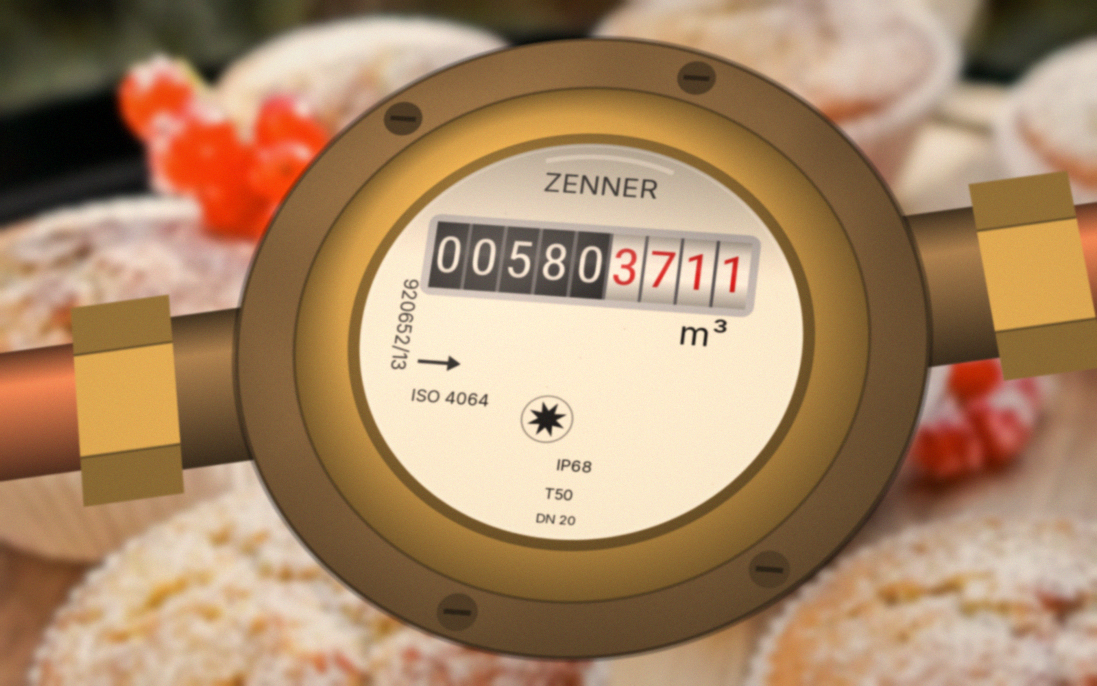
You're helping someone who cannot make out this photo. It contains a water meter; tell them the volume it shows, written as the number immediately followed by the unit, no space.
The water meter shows 580.3711m³
